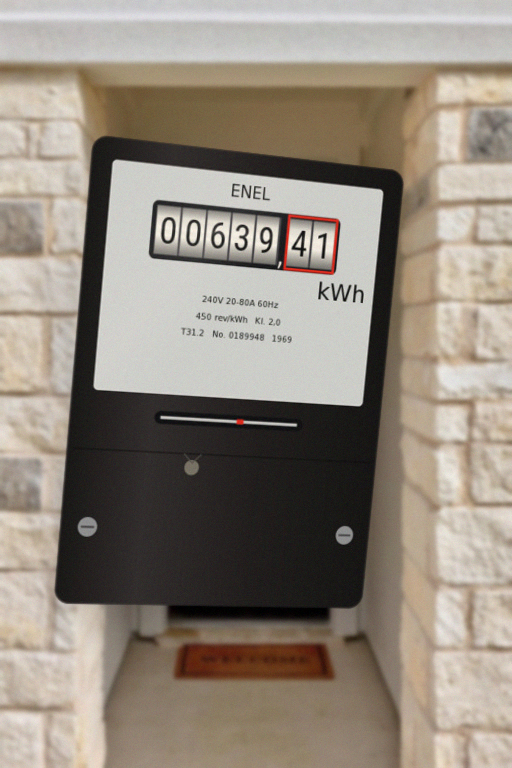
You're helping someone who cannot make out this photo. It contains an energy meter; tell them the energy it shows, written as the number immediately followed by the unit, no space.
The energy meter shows 639.41kWh
